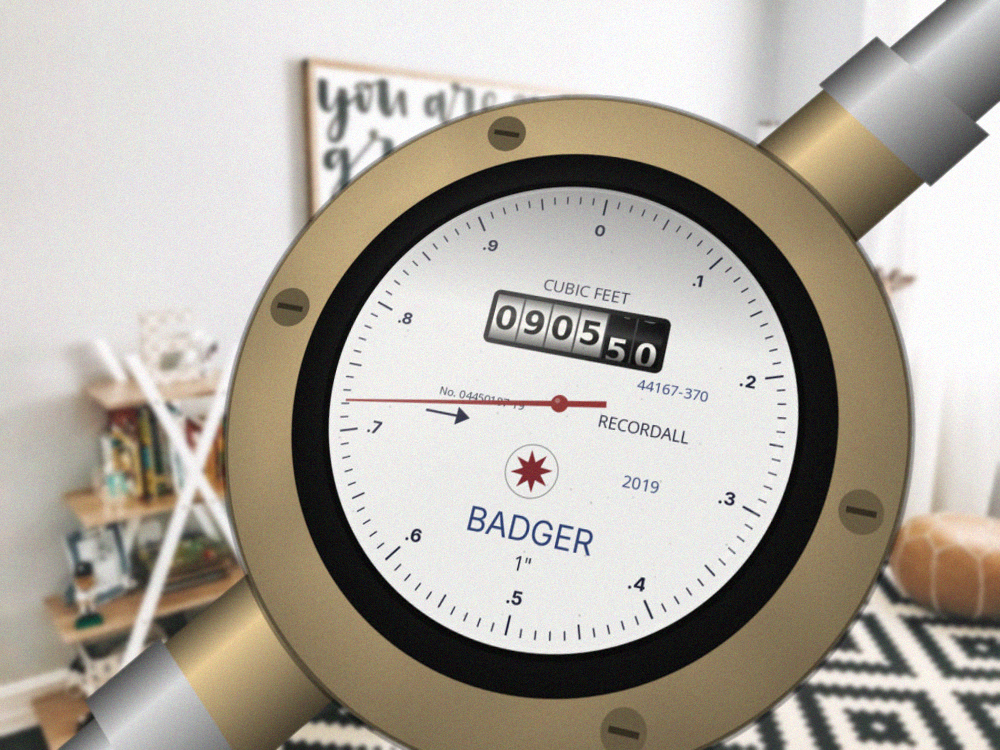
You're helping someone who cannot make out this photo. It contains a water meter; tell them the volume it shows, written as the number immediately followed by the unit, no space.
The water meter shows 90549.72ft³
